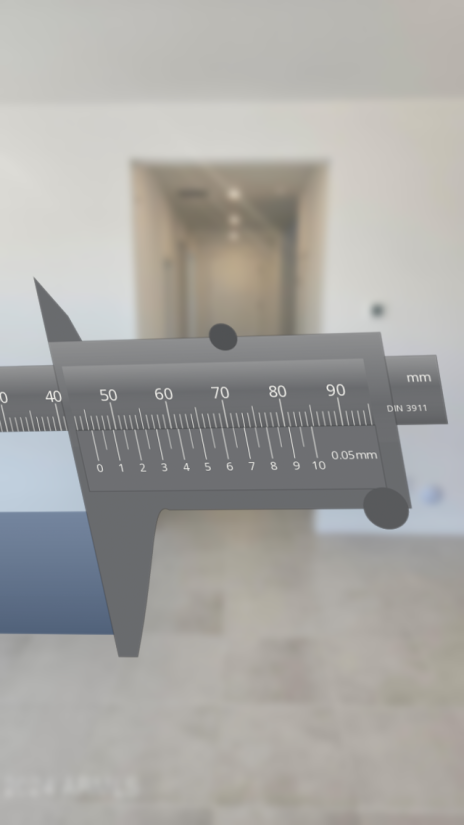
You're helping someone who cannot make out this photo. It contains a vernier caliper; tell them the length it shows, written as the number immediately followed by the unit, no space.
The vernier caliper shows 45.6mm
